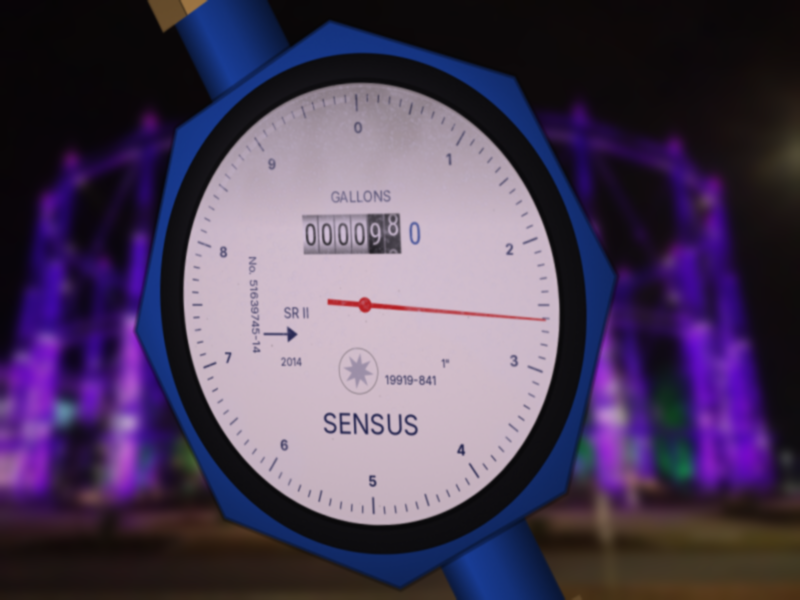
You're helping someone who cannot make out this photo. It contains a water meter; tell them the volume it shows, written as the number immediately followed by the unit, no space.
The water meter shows 982.6gal
